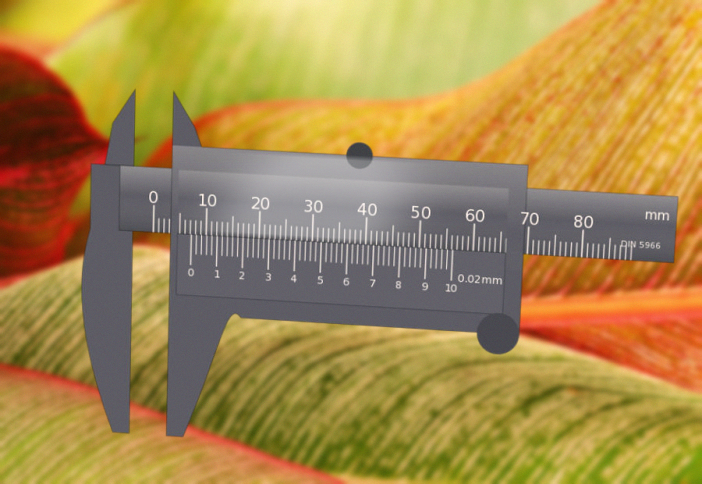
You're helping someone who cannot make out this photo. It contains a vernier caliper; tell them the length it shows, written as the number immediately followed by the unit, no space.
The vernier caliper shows 7.2mm
